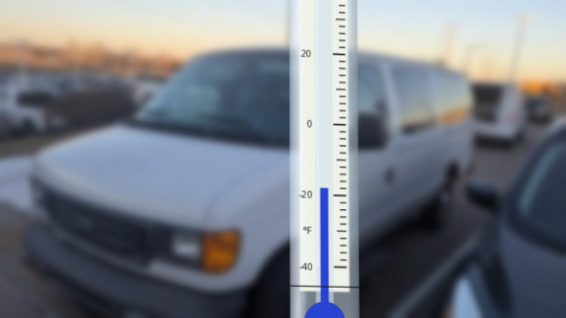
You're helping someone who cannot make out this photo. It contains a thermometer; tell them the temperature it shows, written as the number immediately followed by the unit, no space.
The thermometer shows -18°F
